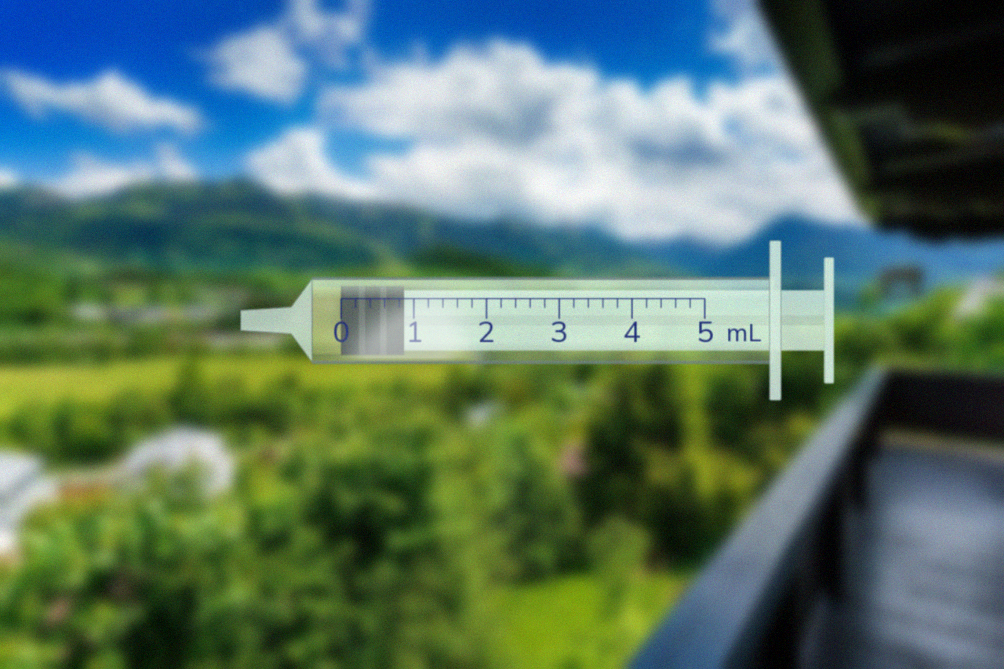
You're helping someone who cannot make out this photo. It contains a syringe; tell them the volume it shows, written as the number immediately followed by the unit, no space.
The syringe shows 0mL
